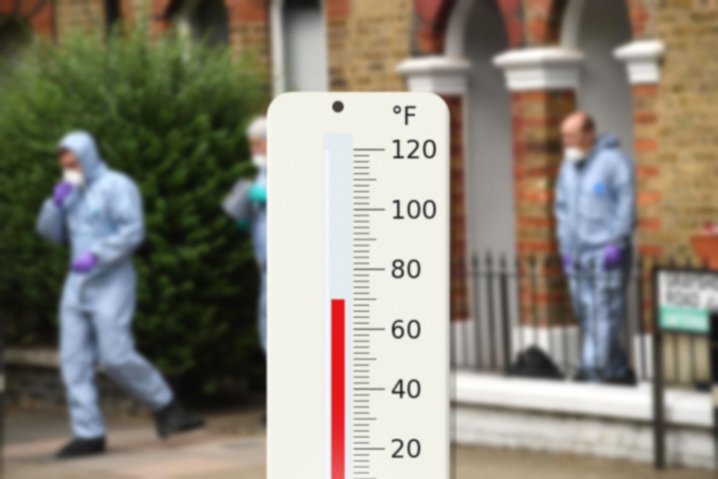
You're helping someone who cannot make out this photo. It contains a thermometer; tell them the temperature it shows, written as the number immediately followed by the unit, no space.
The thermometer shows 70°F
